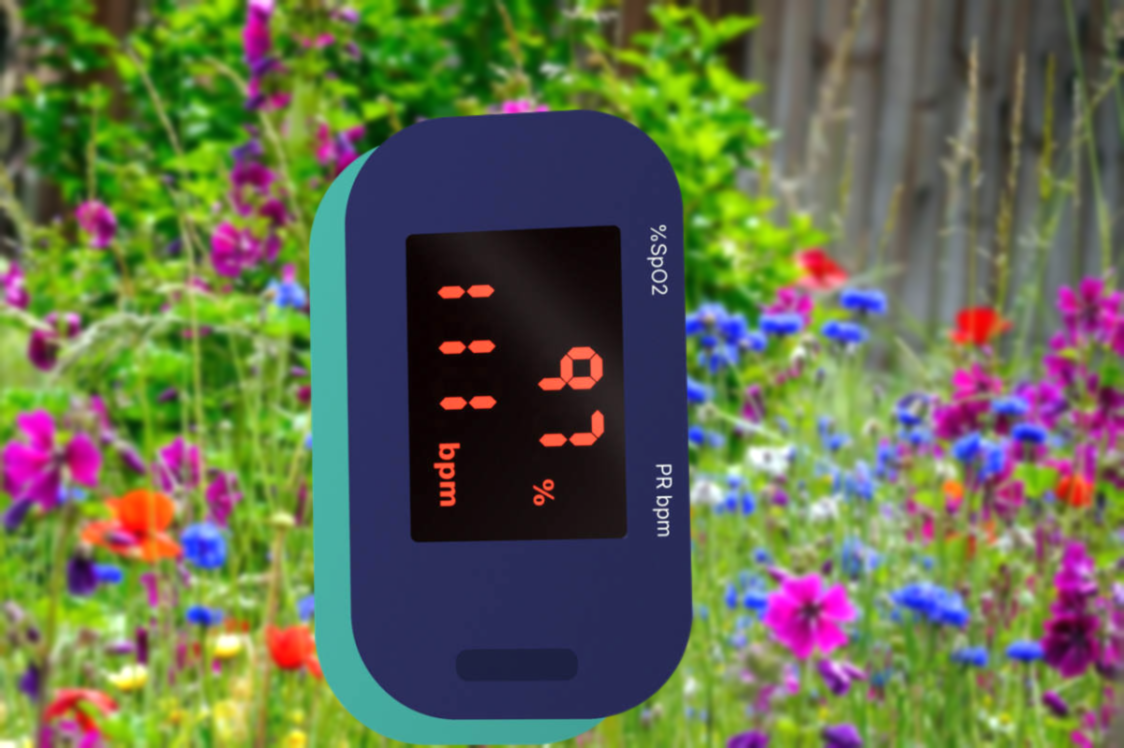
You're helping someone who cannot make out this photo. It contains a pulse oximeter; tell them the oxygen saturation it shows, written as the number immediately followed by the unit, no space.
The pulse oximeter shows 97%
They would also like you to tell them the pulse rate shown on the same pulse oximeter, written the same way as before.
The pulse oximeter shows 111bpm
